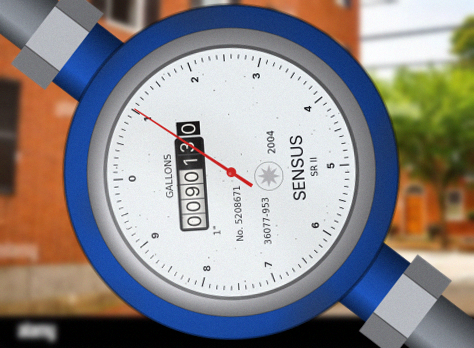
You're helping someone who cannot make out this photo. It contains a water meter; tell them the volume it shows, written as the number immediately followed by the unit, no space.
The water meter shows 90131.0gal
